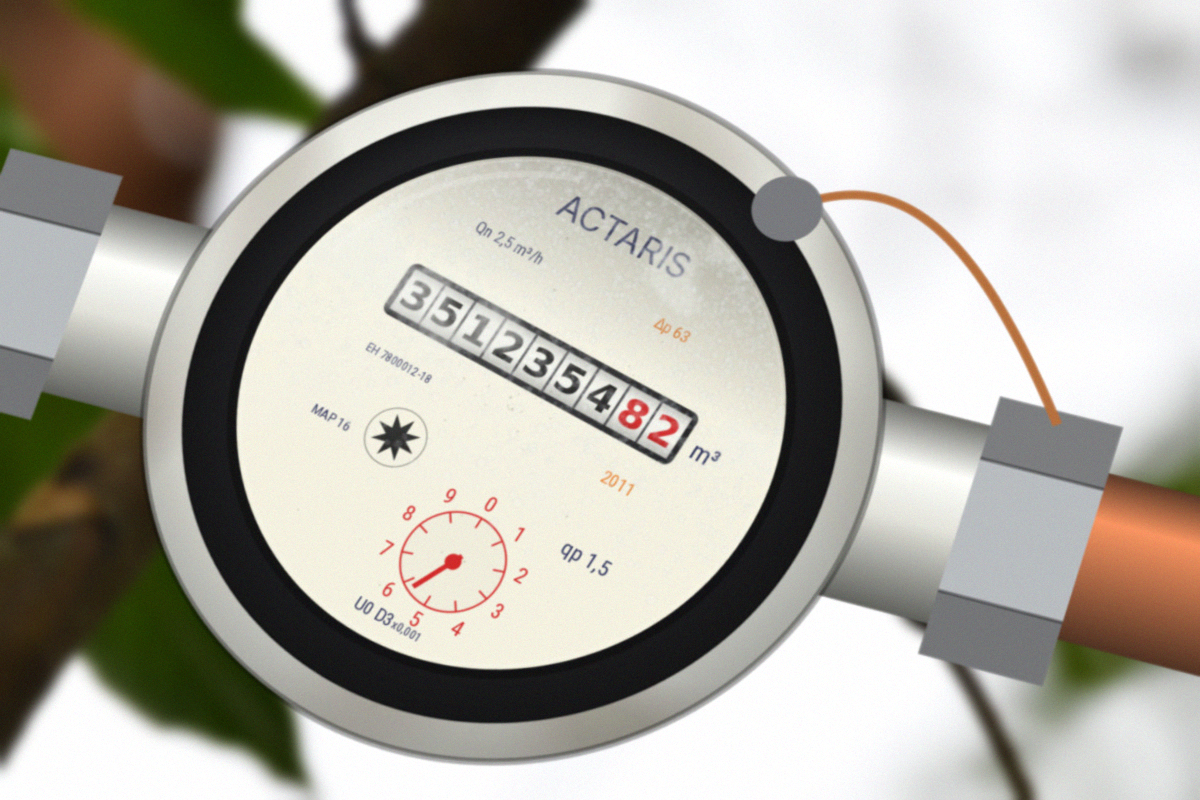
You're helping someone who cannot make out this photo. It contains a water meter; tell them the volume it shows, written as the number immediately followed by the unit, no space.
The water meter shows 3512354.825m³
